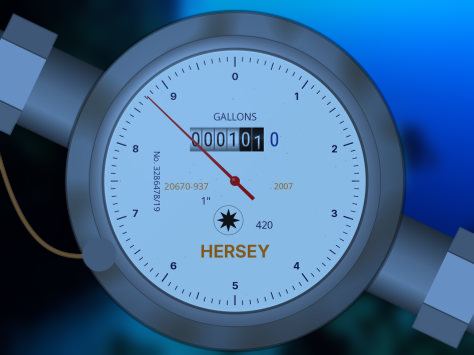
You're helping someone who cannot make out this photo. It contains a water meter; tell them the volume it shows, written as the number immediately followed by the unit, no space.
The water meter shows 1008.7gal
